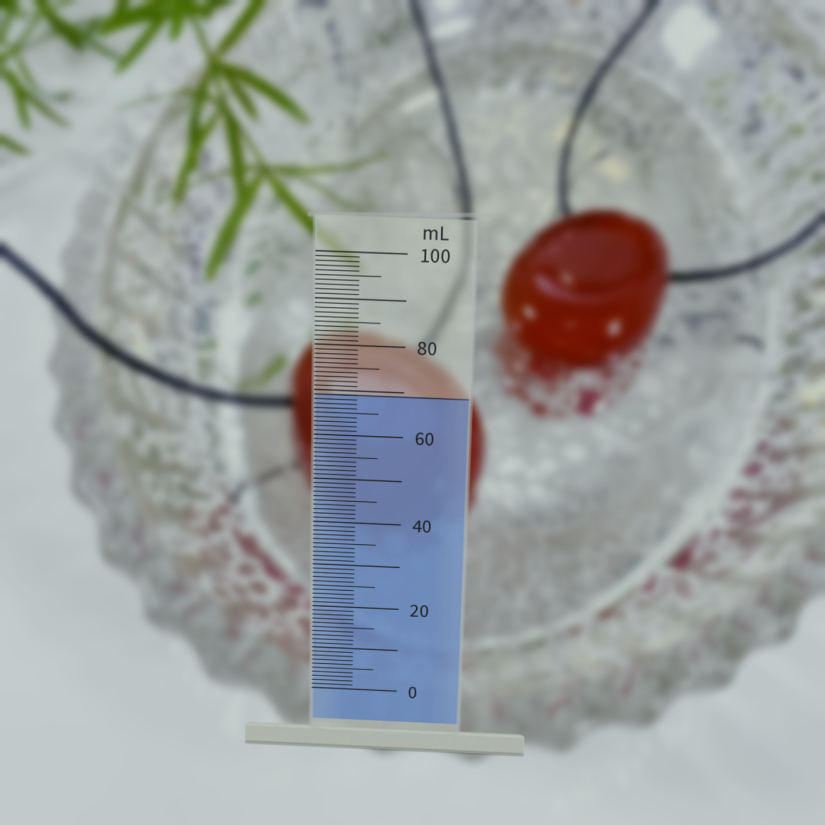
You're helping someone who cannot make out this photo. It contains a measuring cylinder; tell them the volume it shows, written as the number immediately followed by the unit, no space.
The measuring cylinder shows 69mL
